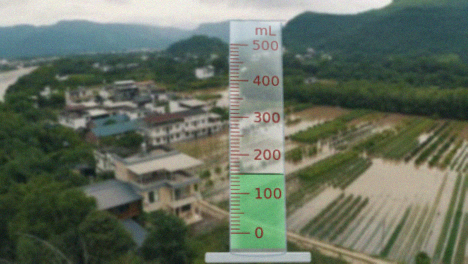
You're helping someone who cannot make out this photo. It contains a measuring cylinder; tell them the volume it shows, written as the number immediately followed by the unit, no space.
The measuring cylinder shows 150mL
